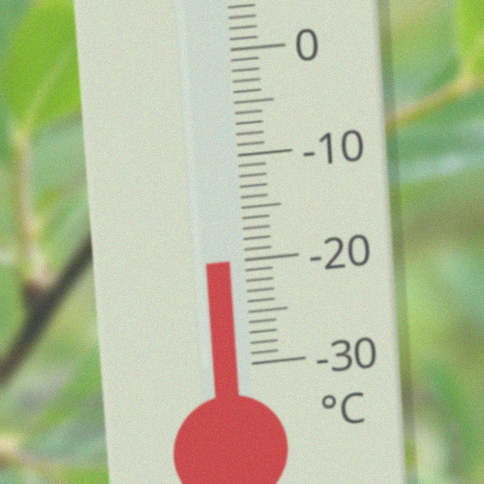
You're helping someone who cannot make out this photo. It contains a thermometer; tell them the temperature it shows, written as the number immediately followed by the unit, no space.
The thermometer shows -20°C
